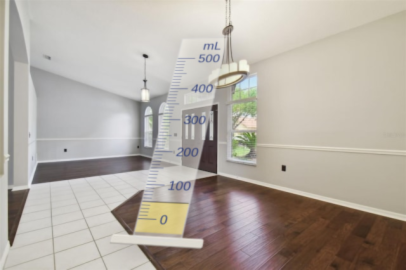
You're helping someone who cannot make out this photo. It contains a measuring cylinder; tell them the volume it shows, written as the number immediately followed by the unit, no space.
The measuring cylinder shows 50mL
